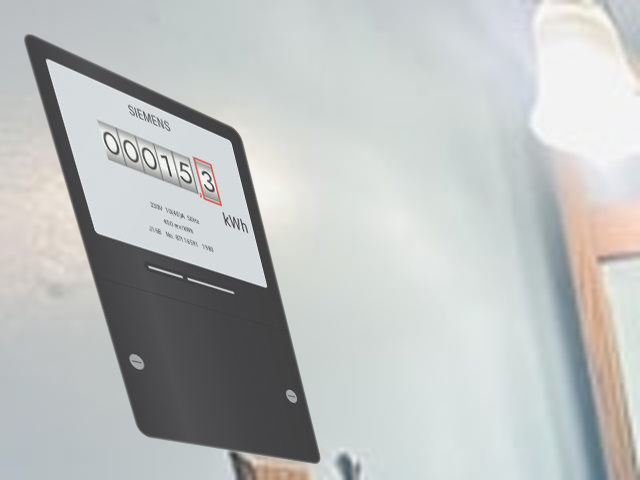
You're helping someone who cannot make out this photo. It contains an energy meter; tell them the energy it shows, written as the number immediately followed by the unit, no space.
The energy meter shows 15.3kWh
